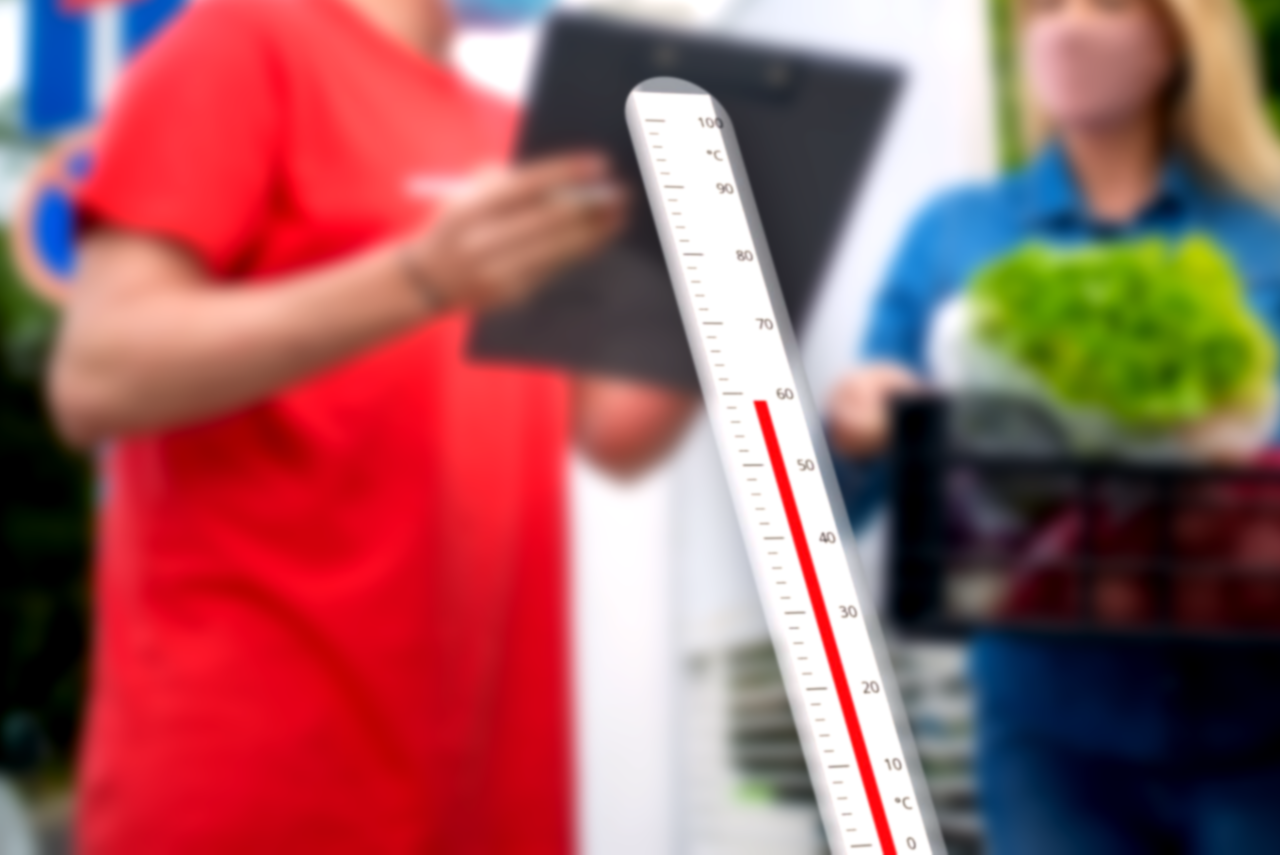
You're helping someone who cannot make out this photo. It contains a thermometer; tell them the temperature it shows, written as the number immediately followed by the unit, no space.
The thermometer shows 59°C
